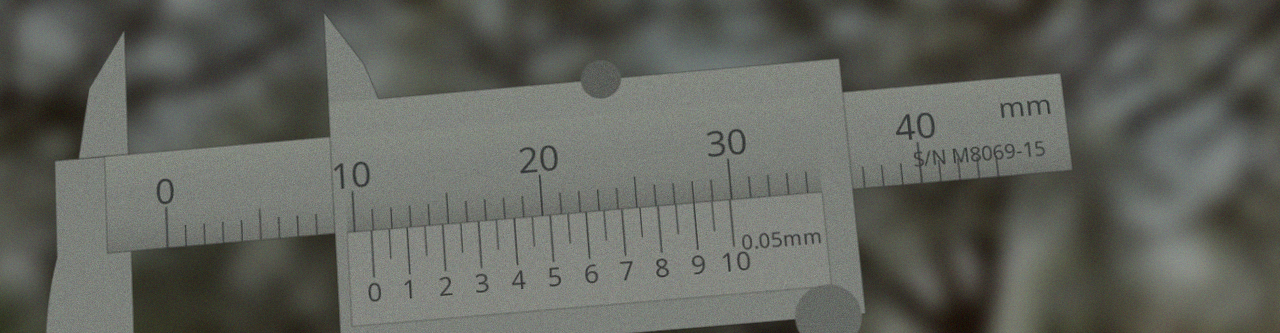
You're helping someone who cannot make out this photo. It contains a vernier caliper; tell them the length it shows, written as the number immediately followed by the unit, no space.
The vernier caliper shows 10.9mm
